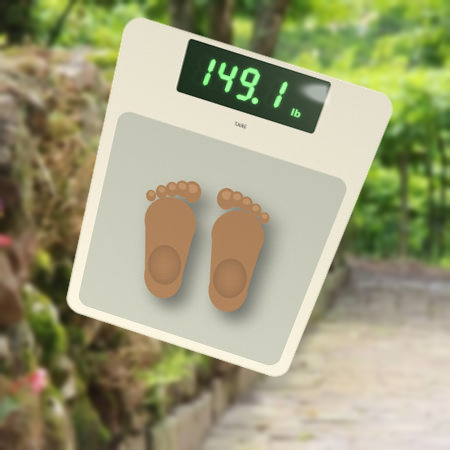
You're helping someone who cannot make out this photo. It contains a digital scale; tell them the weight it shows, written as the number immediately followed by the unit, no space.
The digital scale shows 149.1lb
